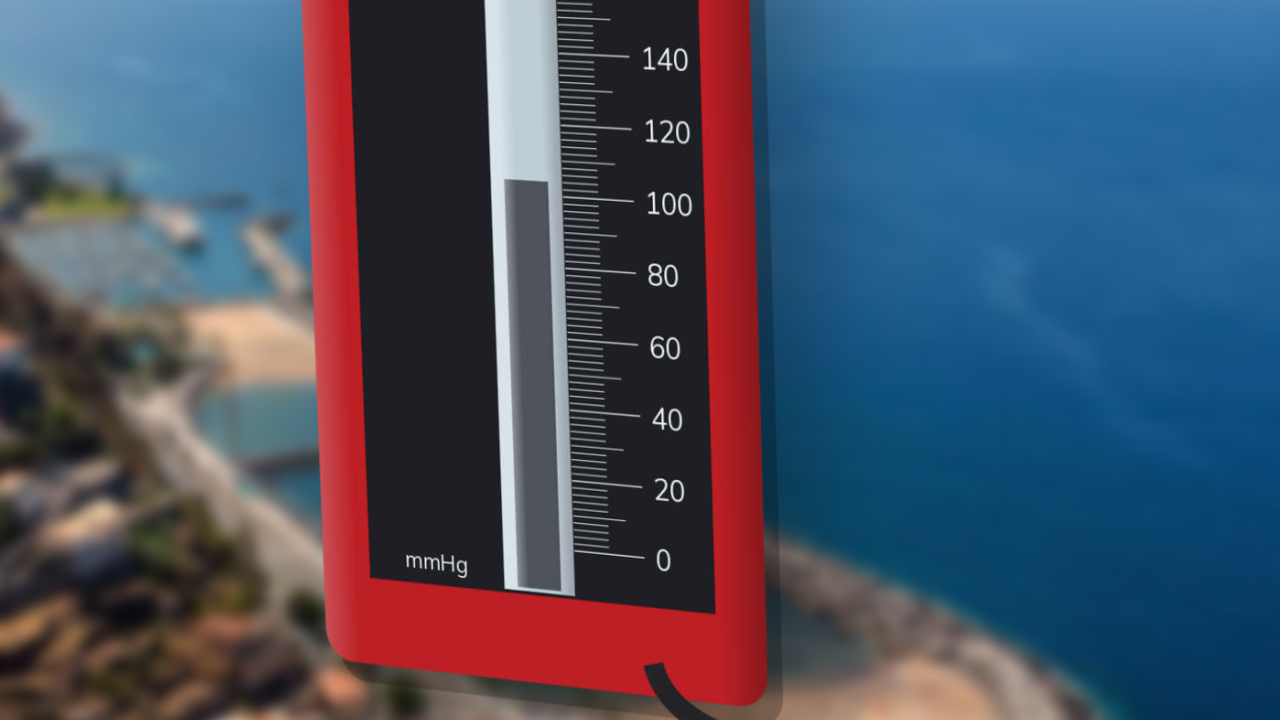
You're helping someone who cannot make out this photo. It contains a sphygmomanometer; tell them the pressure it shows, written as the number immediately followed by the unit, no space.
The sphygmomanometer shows 104mmHg
